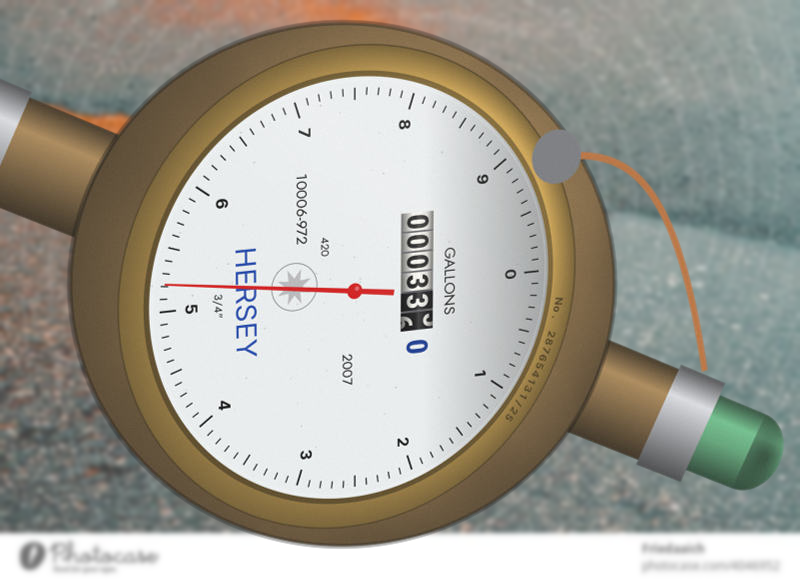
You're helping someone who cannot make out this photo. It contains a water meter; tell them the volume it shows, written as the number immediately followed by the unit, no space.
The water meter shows 3355.2gal
